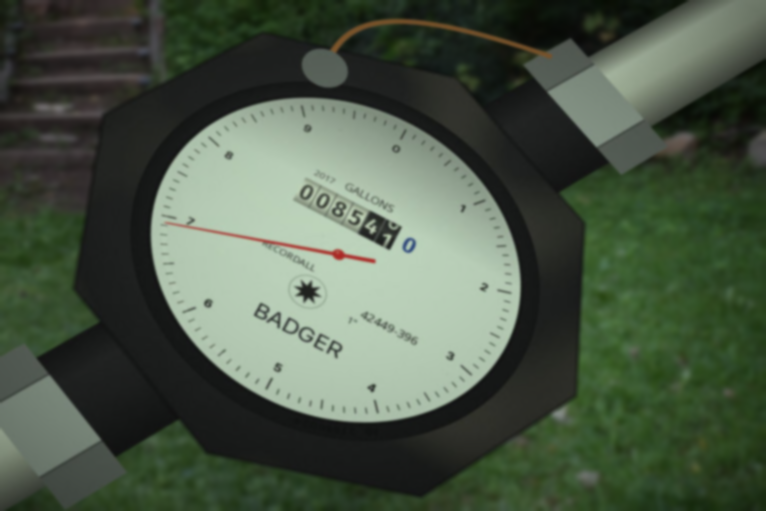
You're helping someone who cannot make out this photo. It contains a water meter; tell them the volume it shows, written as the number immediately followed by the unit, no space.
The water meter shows 85406.9gal
